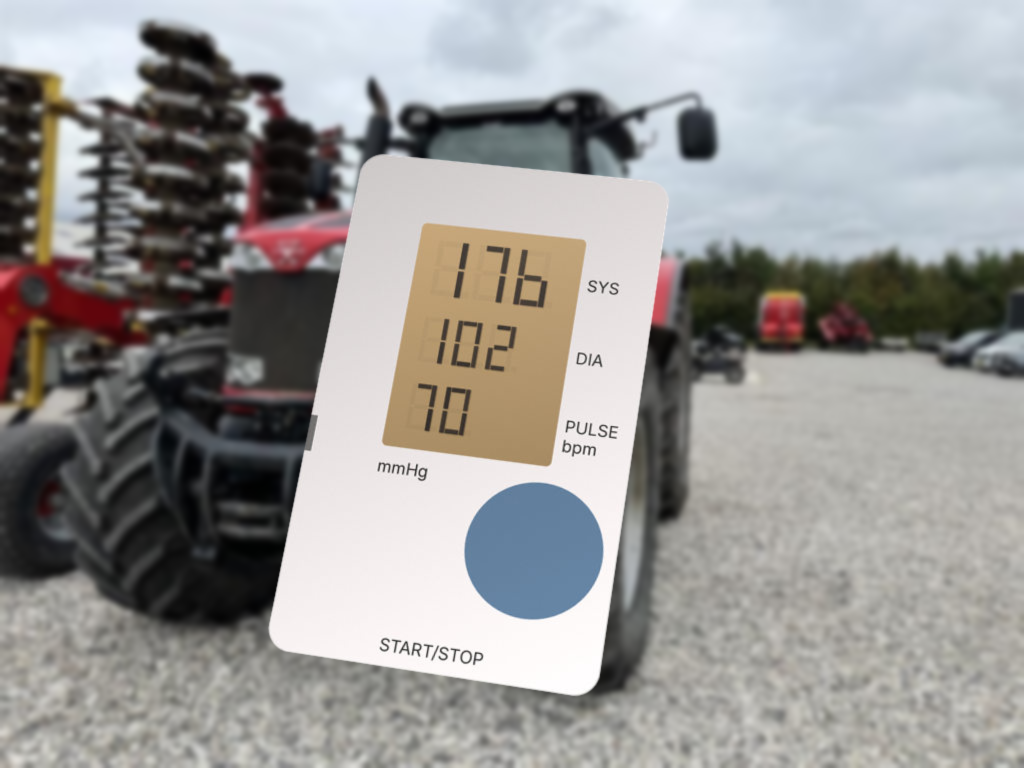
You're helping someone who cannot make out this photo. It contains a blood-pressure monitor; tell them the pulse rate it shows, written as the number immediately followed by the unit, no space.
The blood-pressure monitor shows 70bpm
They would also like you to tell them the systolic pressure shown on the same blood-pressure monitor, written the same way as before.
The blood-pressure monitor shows 176mmHg
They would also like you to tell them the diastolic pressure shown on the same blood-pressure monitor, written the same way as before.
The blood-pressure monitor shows 102mmHg
